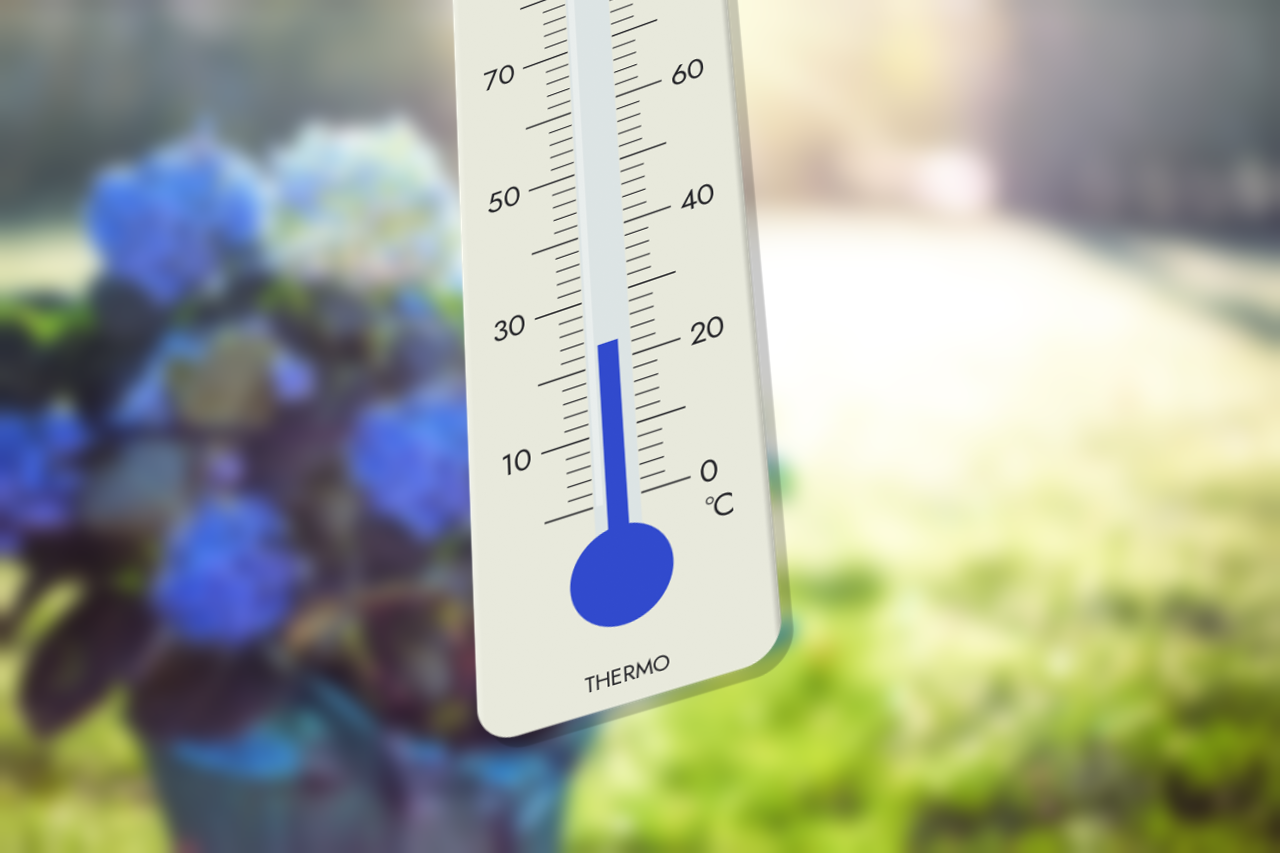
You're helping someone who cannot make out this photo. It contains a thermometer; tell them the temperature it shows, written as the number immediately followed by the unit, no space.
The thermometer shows 23°C
